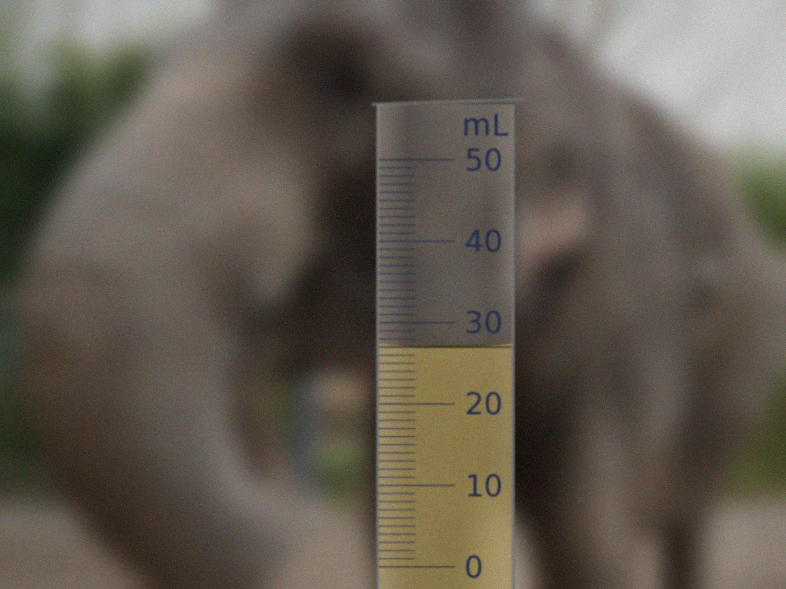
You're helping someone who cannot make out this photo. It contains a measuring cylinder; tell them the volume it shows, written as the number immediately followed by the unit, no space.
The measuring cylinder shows 27mL
